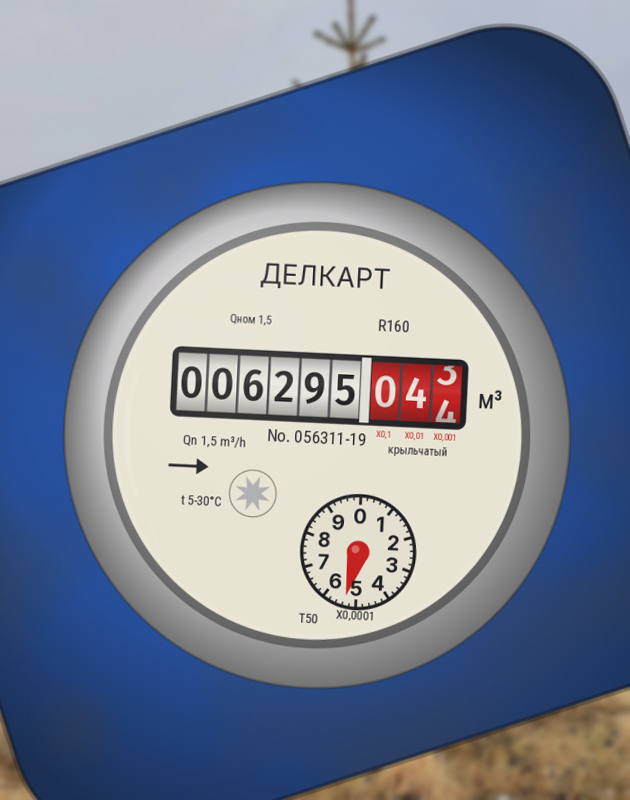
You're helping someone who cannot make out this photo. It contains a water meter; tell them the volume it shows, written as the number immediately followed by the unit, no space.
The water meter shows 6295.0435m³
